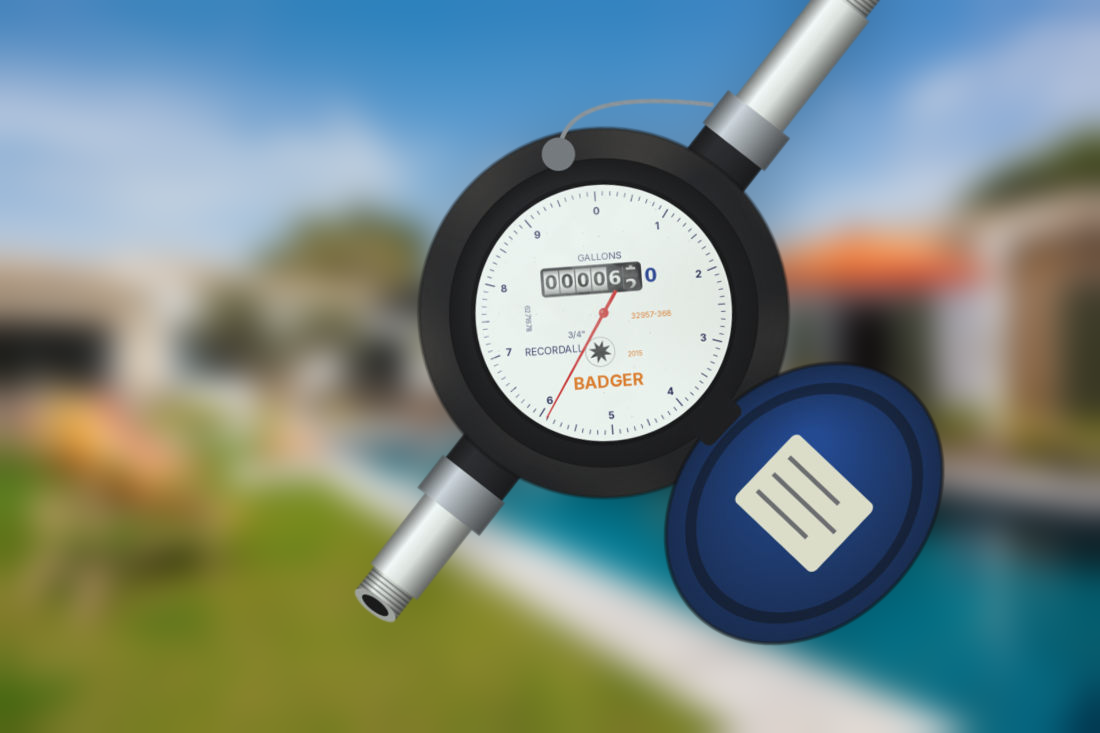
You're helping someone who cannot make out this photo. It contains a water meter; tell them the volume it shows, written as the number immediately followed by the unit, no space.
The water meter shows 615.9gal
